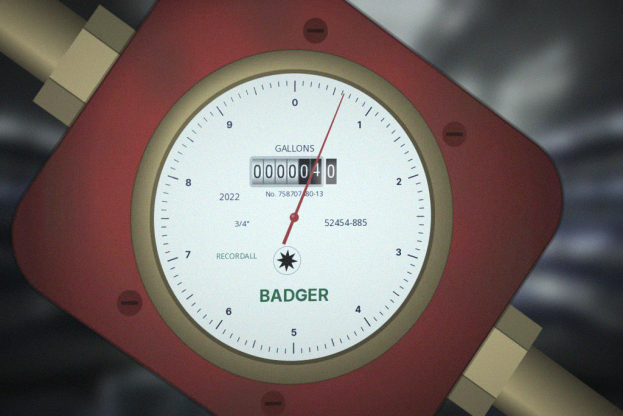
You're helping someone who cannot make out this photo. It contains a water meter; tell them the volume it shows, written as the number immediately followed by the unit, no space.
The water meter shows 40.6gal
